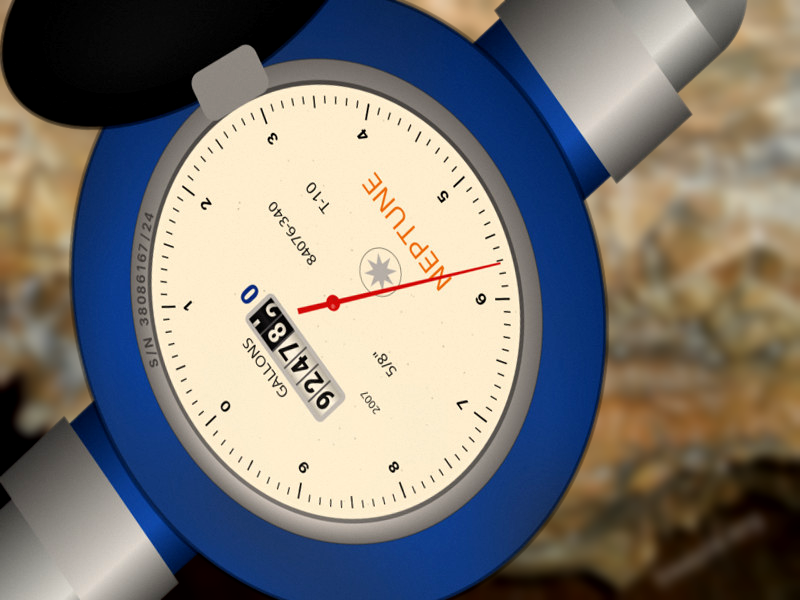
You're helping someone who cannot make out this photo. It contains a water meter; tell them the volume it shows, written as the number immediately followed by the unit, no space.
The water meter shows 9247815.7gal
